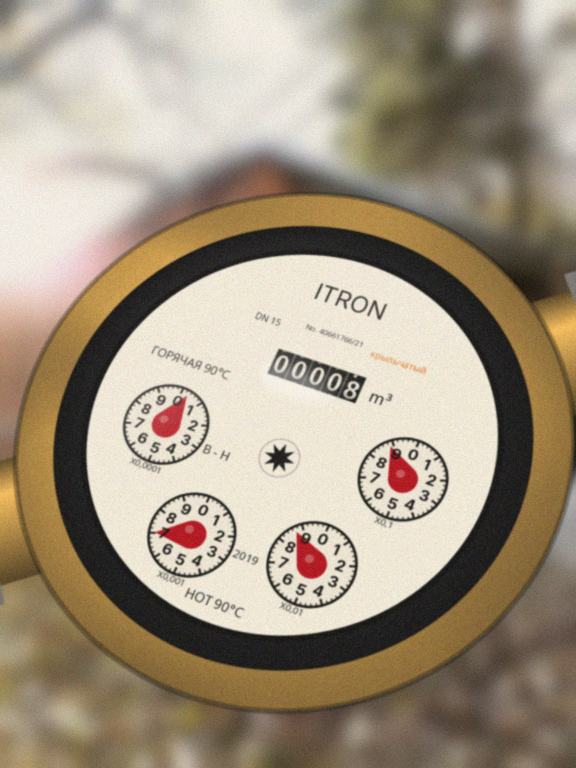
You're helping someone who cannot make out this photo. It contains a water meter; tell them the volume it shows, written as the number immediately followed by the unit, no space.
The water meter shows 7.8870m³
